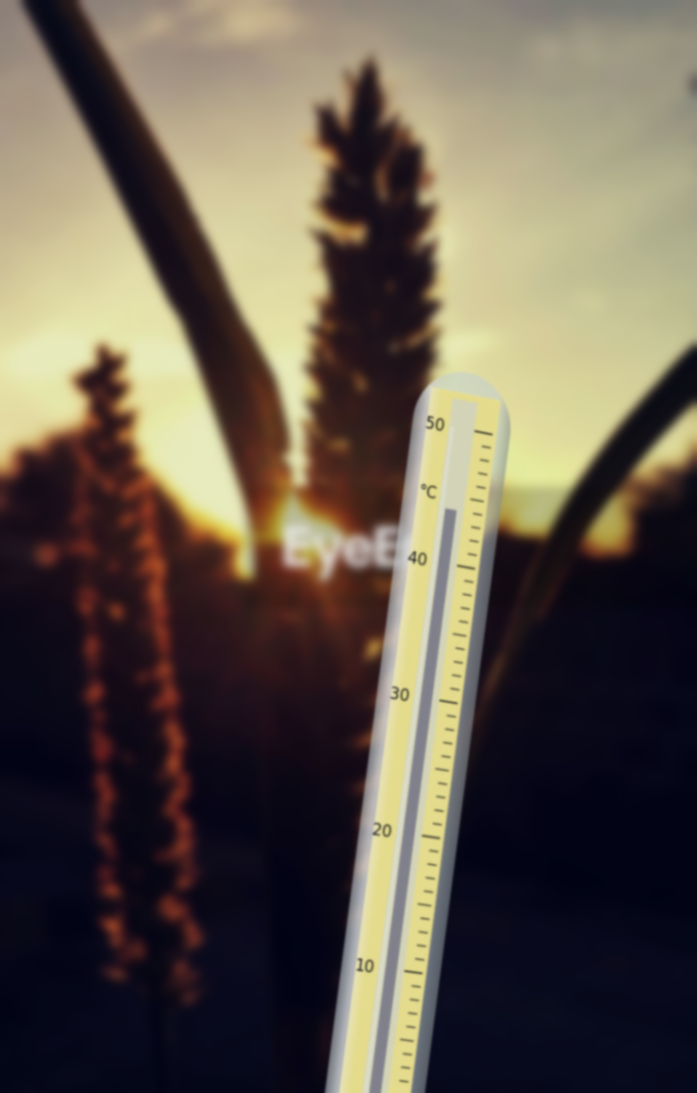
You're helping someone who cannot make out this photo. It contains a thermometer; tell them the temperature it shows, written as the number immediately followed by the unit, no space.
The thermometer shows 44°C
